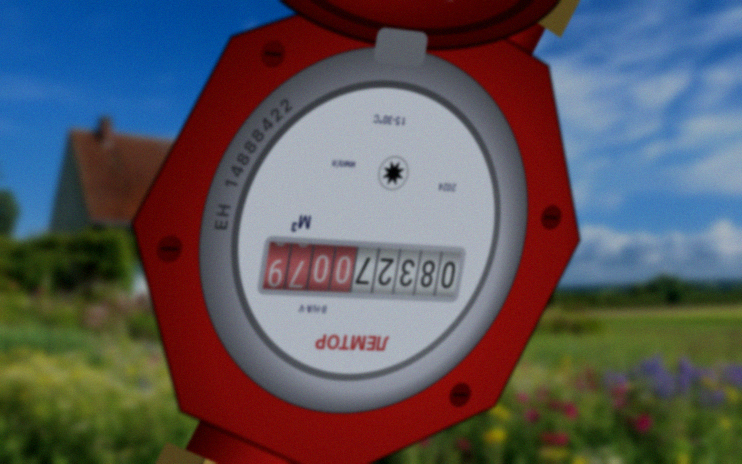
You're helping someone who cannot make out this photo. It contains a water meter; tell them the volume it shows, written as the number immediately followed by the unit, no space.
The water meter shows 8327.0079m³
